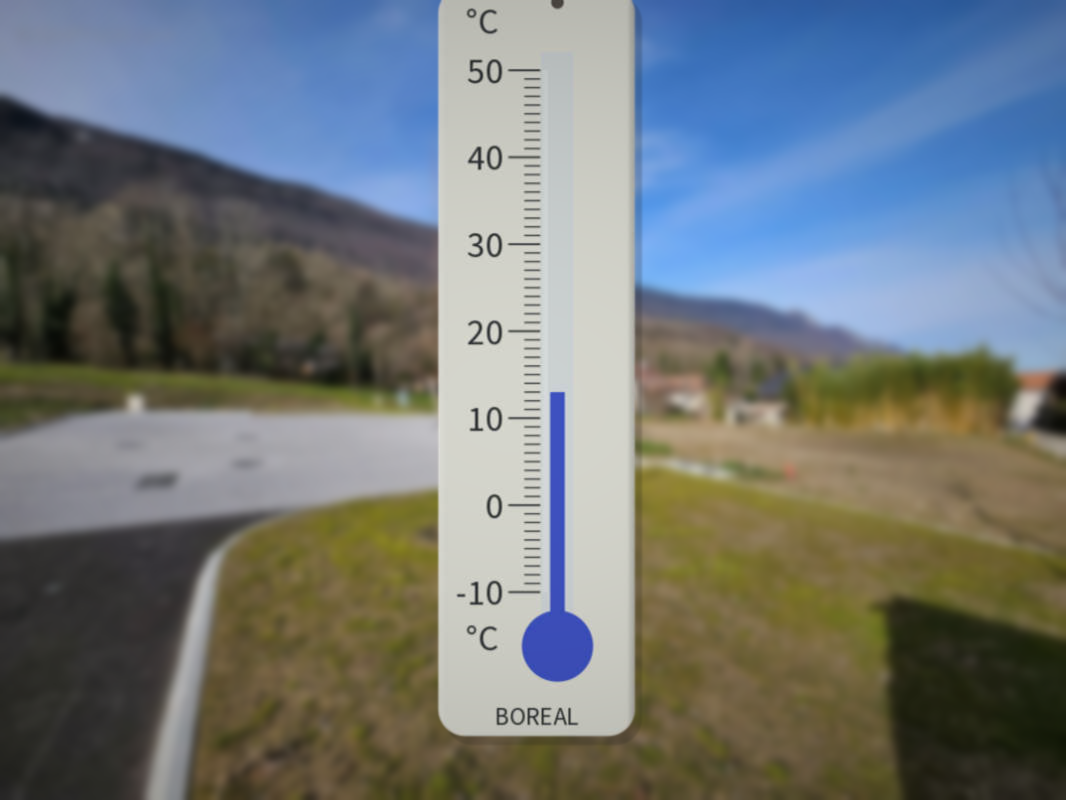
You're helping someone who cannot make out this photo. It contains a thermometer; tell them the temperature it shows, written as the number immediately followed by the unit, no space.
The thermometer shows 13°C
